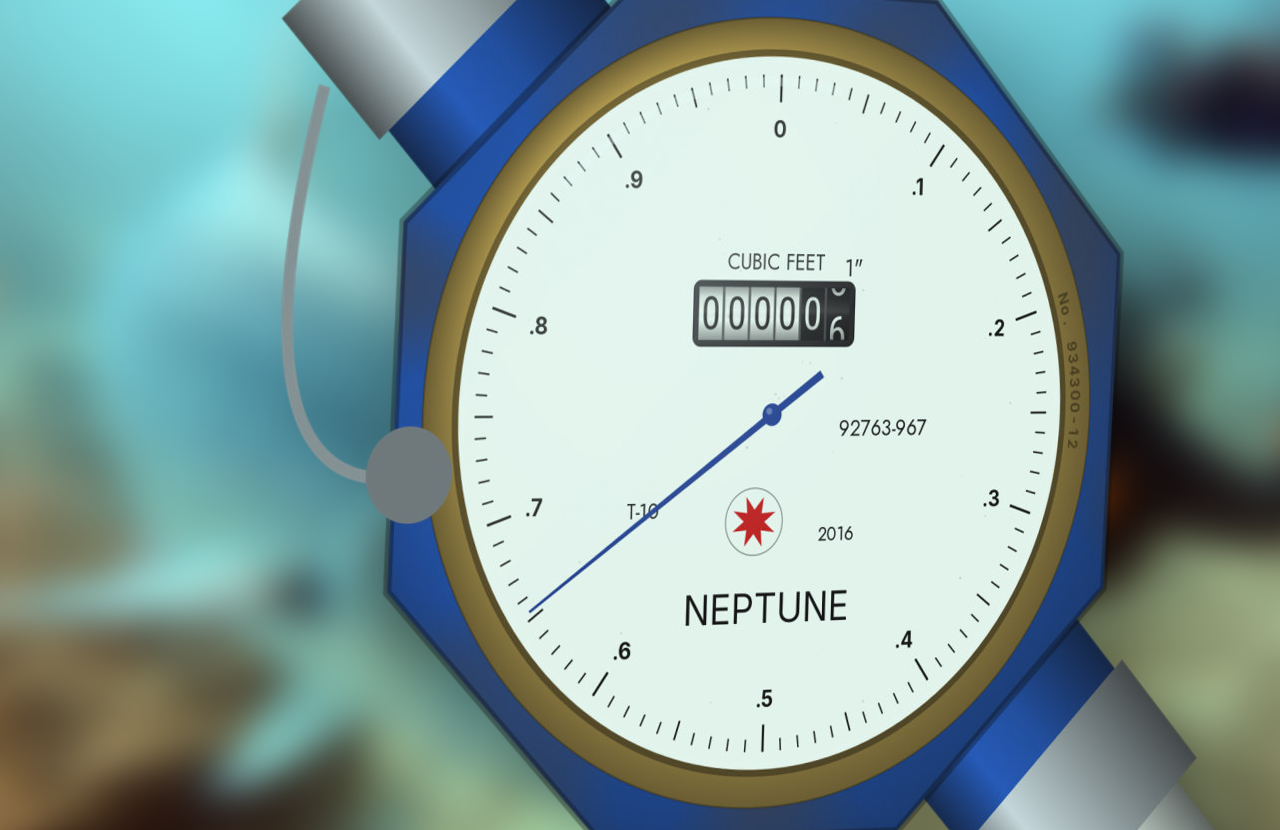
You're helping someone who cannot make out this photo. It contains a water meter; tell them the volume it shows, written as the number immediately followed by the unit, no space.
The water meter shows 5.65ft³
